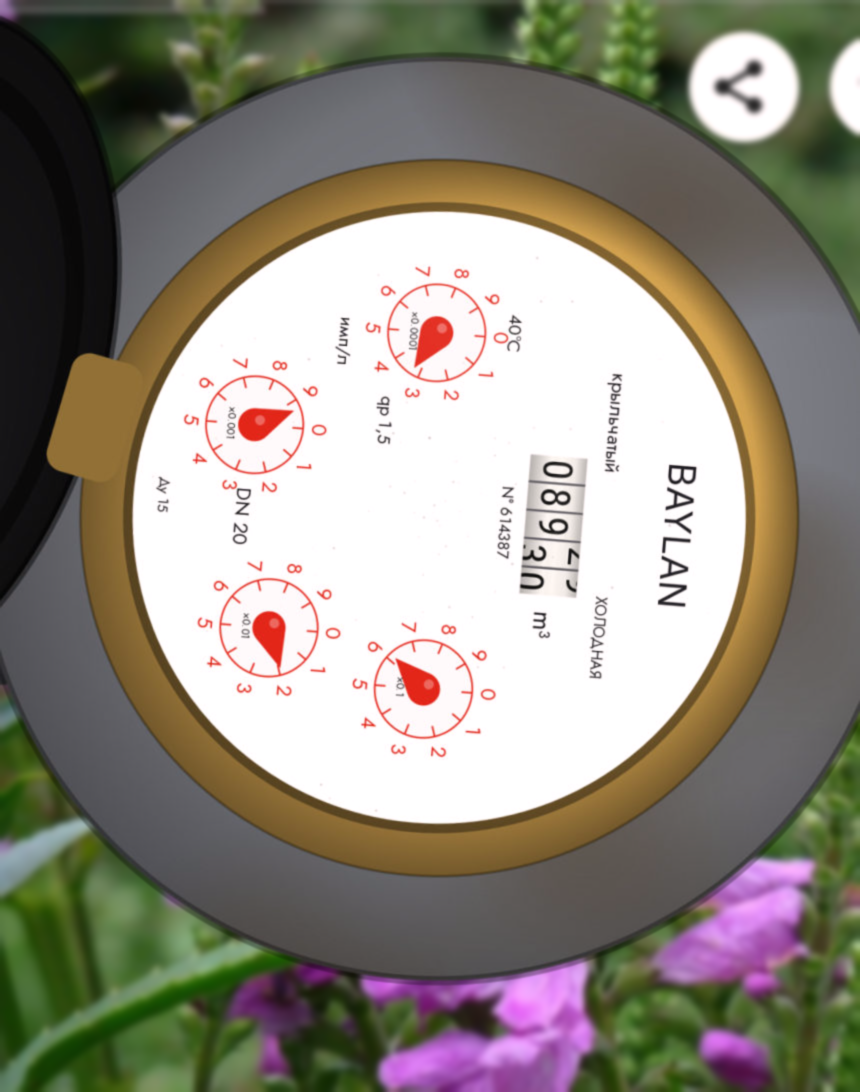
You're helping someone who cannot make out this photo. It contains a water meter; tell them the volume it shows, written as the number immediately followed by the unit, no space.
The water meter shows 8929.6193m³
